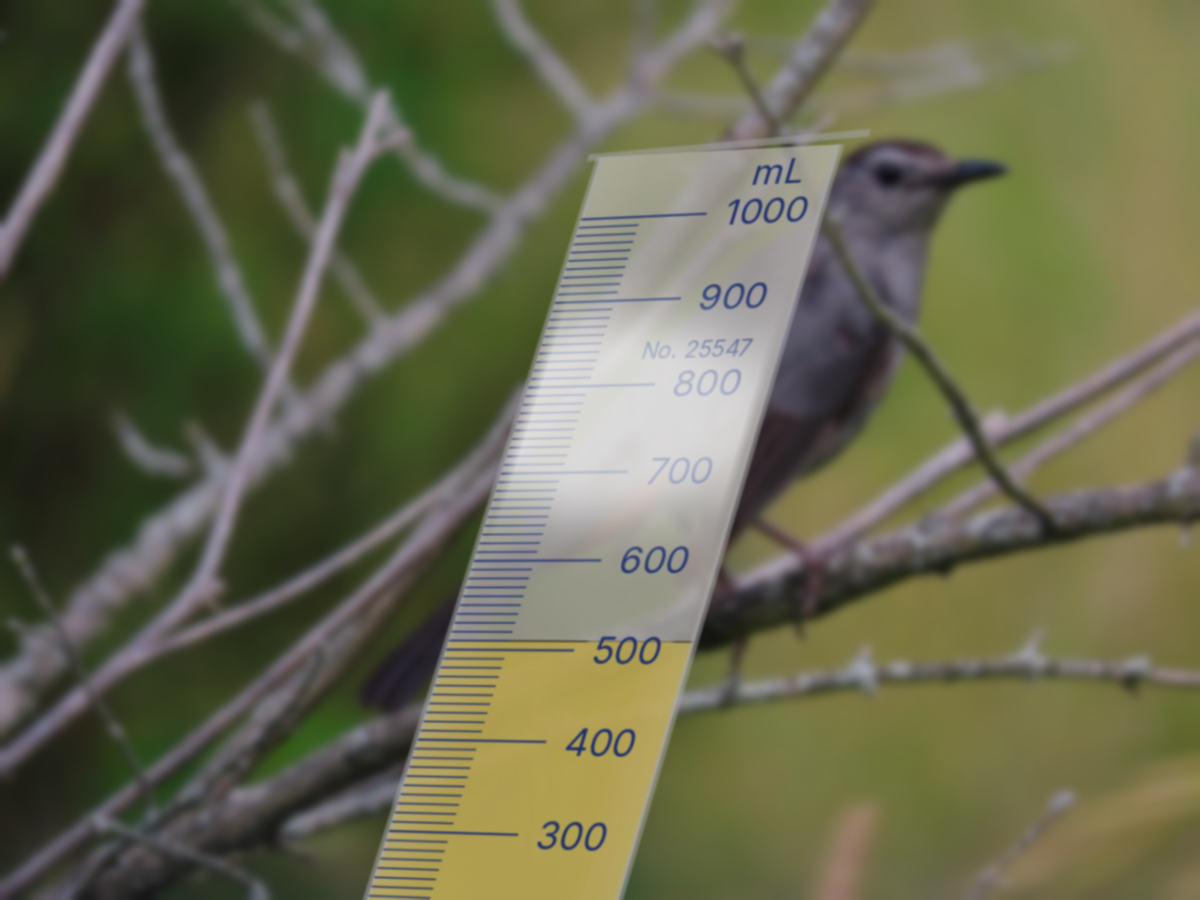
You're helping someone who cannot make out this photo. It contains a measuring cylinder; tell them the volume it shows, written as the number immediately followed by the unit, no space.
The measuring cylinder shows 510mL
